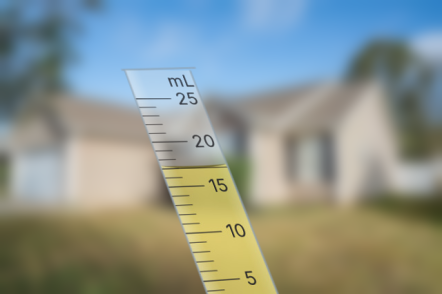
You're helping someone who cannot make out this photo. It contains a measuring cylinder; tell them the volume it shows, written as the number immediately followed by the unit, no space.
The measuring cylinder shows 17mL
